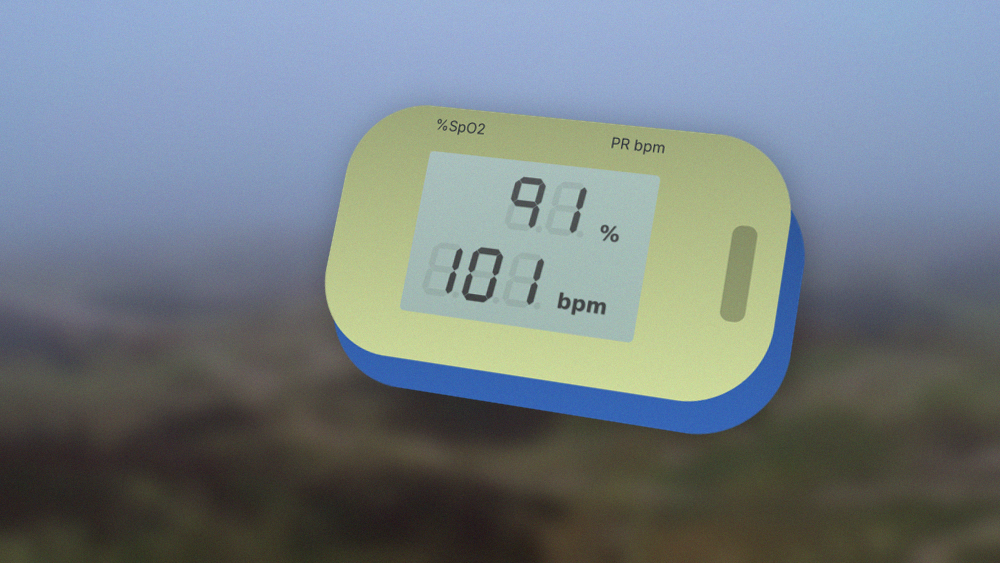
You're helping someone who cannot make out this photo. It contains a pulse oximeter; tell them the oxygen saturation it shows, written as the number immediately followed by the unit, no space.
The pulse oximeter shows 91%
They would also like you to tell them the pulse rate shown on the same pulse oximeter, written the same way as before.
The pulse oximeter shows 101bpm
